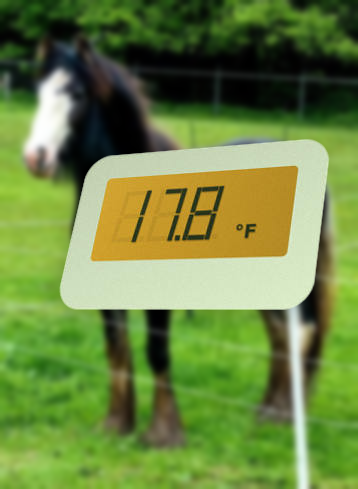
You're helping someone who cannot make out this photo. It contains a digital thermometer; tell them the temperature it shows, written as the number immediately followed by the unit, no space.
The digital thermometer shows 17.8°F
